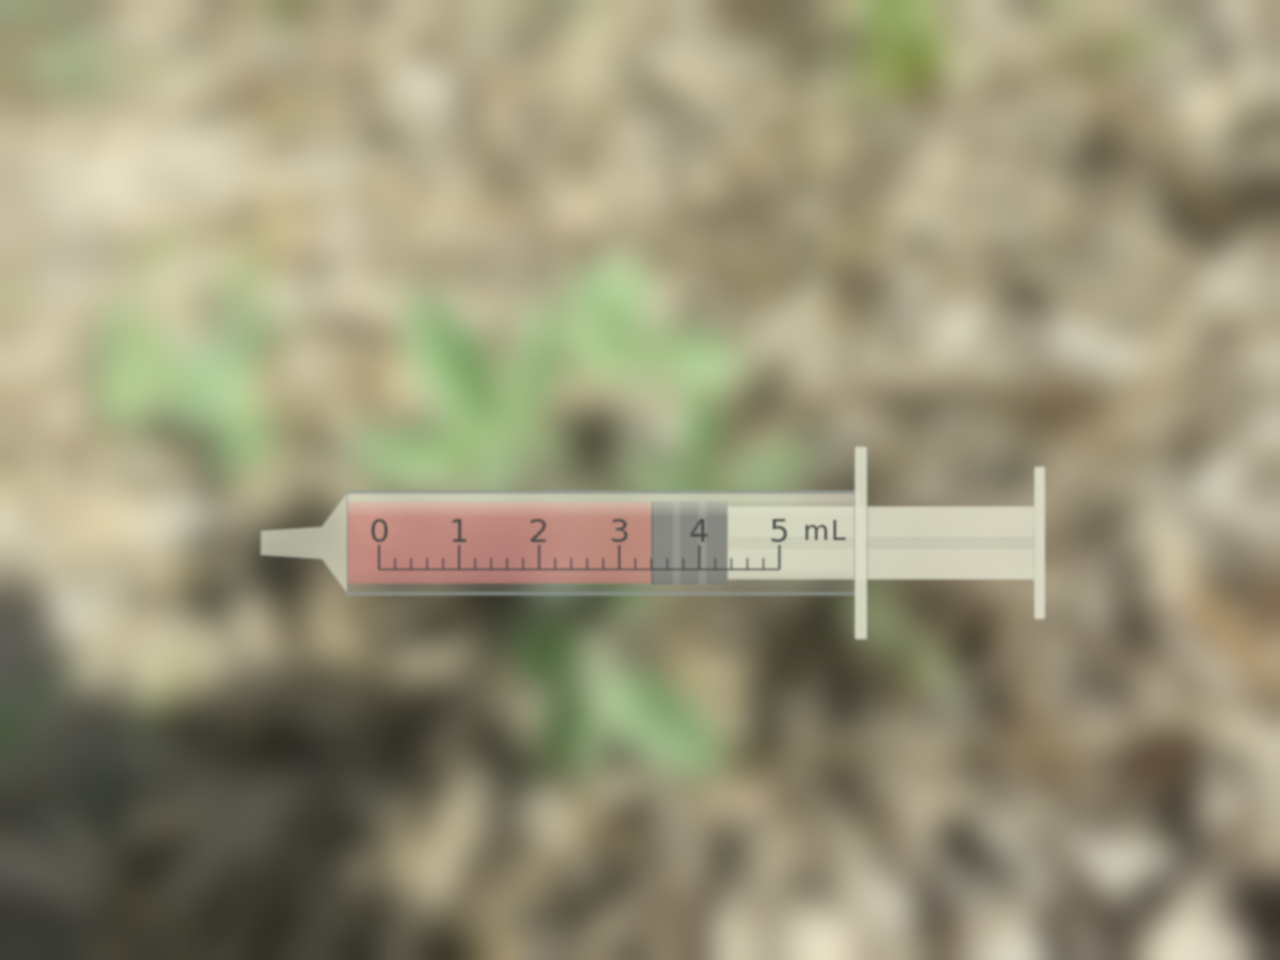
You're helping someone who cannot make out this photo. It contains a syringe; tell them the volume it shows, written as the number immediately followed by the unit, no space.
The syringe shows 3.4mL
